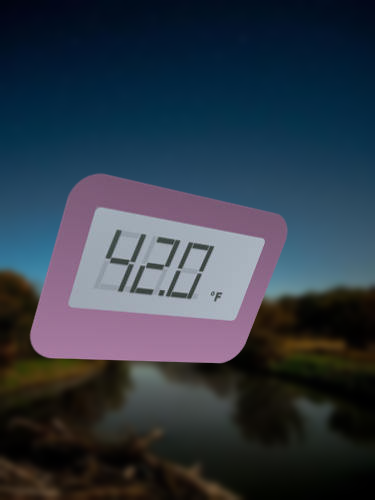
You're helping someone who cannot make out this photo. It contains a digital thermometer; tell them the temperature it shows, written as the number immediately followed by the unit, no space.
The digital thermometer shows 42.0°F
